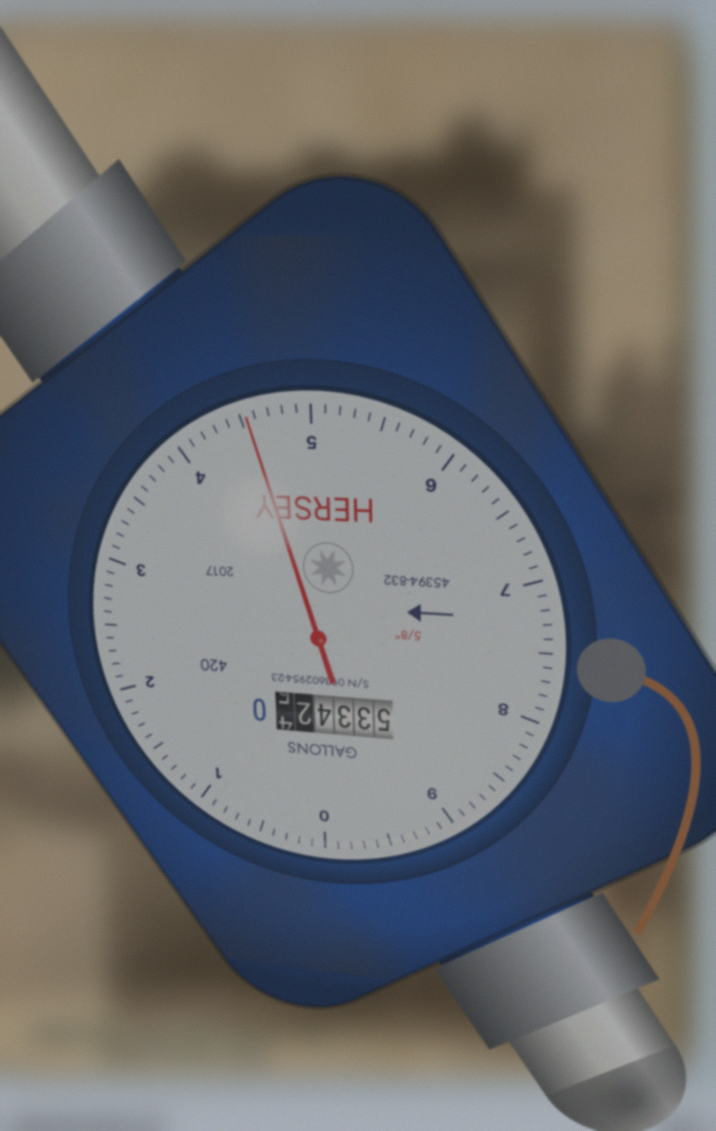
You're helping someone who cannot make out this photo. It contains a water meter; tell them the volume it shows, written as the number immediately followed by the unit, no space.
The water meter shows 5334244.5gal
